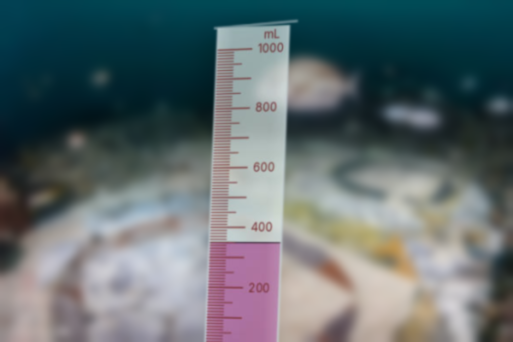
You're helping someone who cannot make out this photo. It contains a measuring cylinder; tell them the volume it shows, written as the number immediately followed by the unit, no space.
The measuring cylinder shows 350mL
